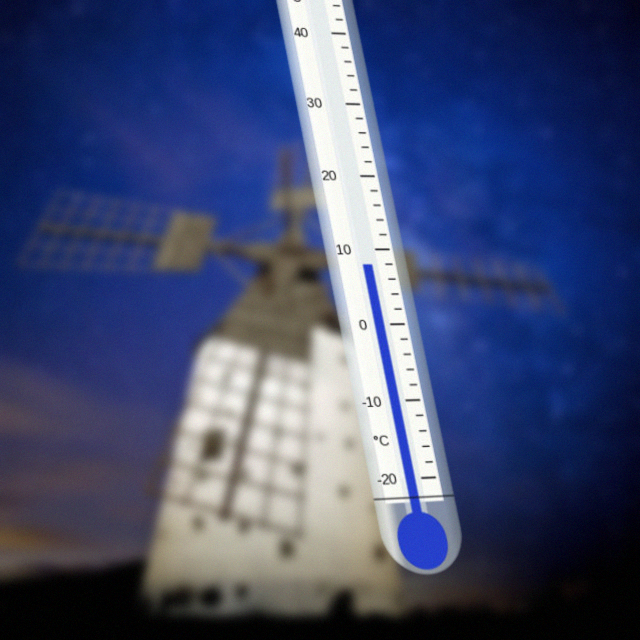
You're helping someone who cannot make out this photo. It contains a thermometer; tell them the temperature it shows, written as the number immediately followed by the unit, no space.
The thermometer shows 8°C
